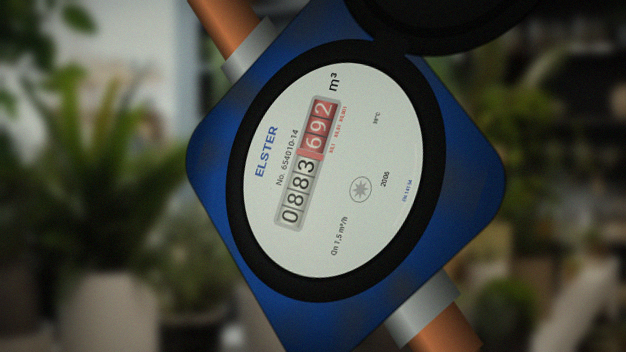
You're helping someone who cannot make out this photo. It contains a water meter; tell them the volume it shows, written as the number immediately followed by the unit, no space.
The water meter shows 883.692m³
